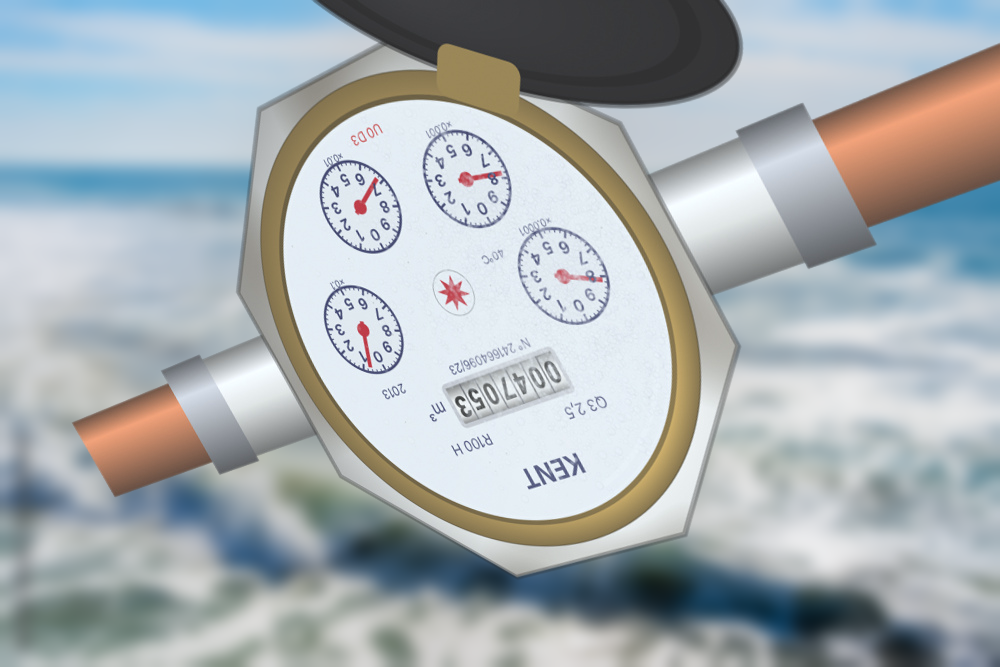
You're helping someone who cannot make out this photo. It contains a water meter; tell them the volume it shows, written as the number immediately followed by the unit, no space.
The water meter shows 47053.0678m³
